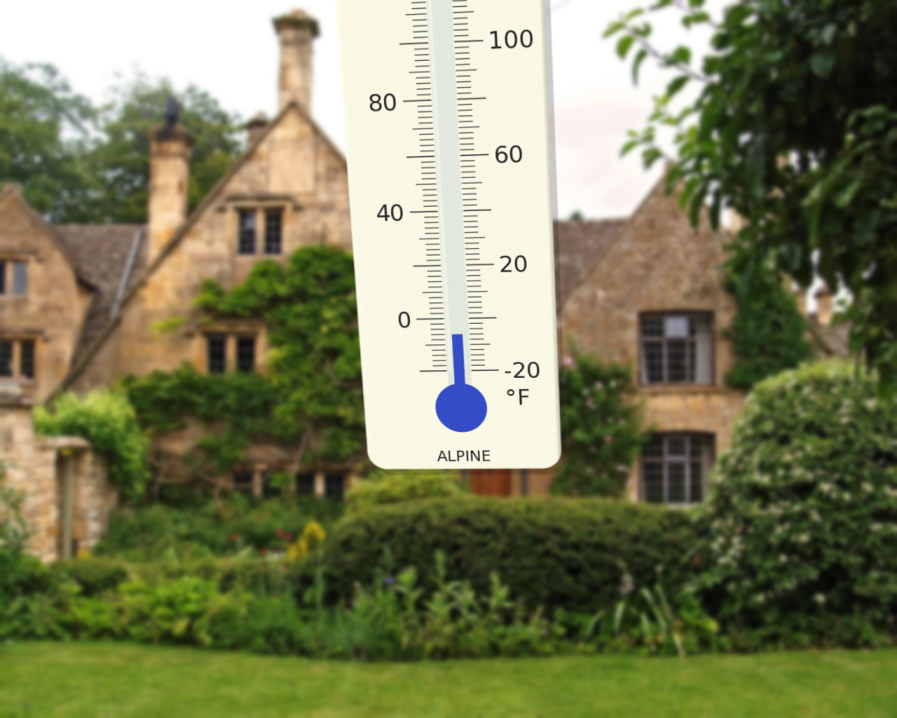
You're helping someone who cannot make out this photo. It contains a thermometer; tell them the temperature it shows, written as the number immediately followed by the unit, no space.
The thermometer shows -6°F
